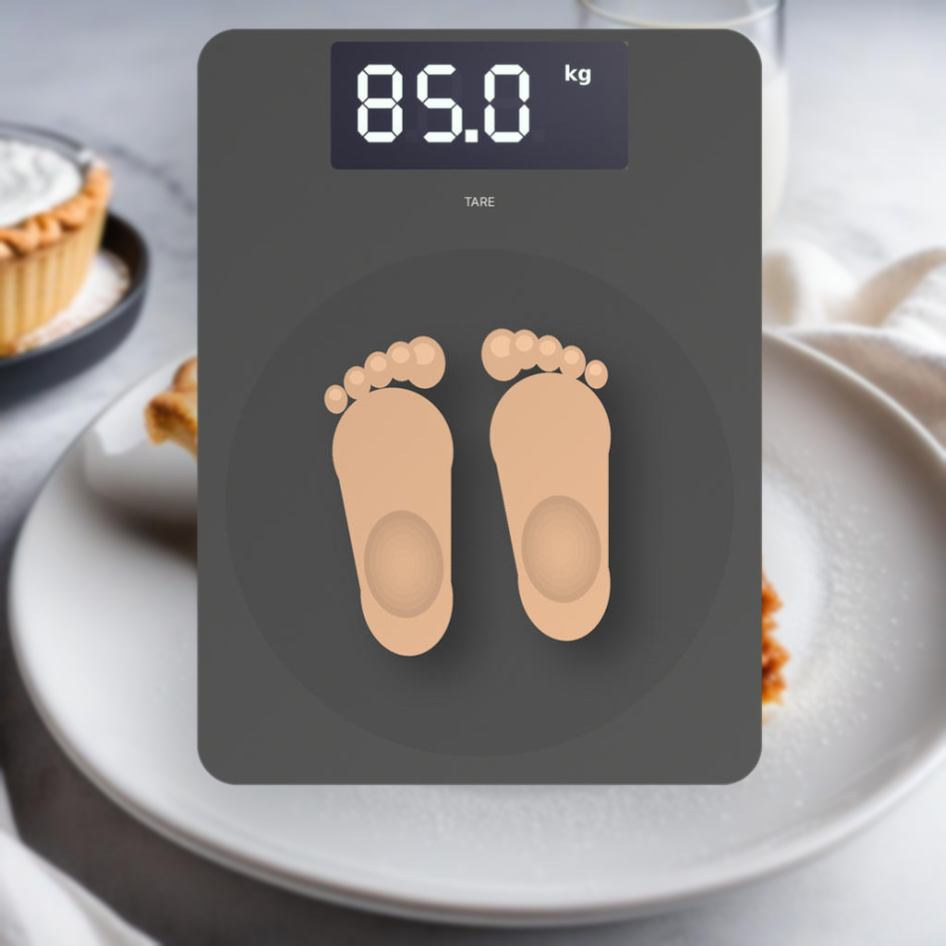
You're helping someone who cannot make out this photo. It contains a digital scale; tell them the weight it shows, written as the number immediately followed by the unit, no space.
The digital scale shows 85.0kg
